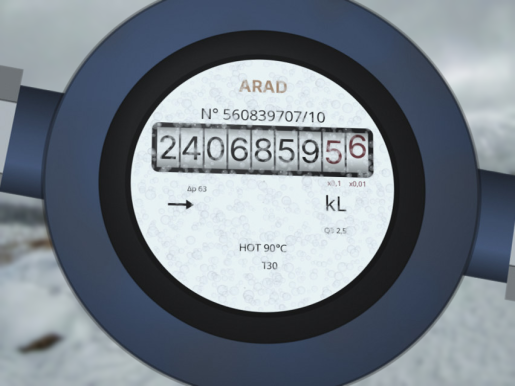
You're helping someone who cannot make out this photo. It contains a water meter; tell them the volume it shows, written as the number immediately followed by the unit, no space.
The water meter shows 2406859.56kL
